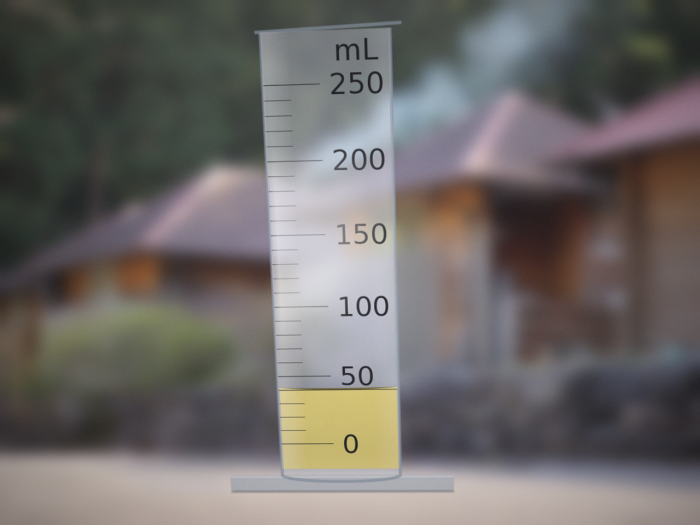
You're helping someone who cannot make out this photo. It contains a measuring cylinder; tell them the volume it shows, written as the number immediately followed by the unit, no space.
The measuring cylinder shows 40mL
